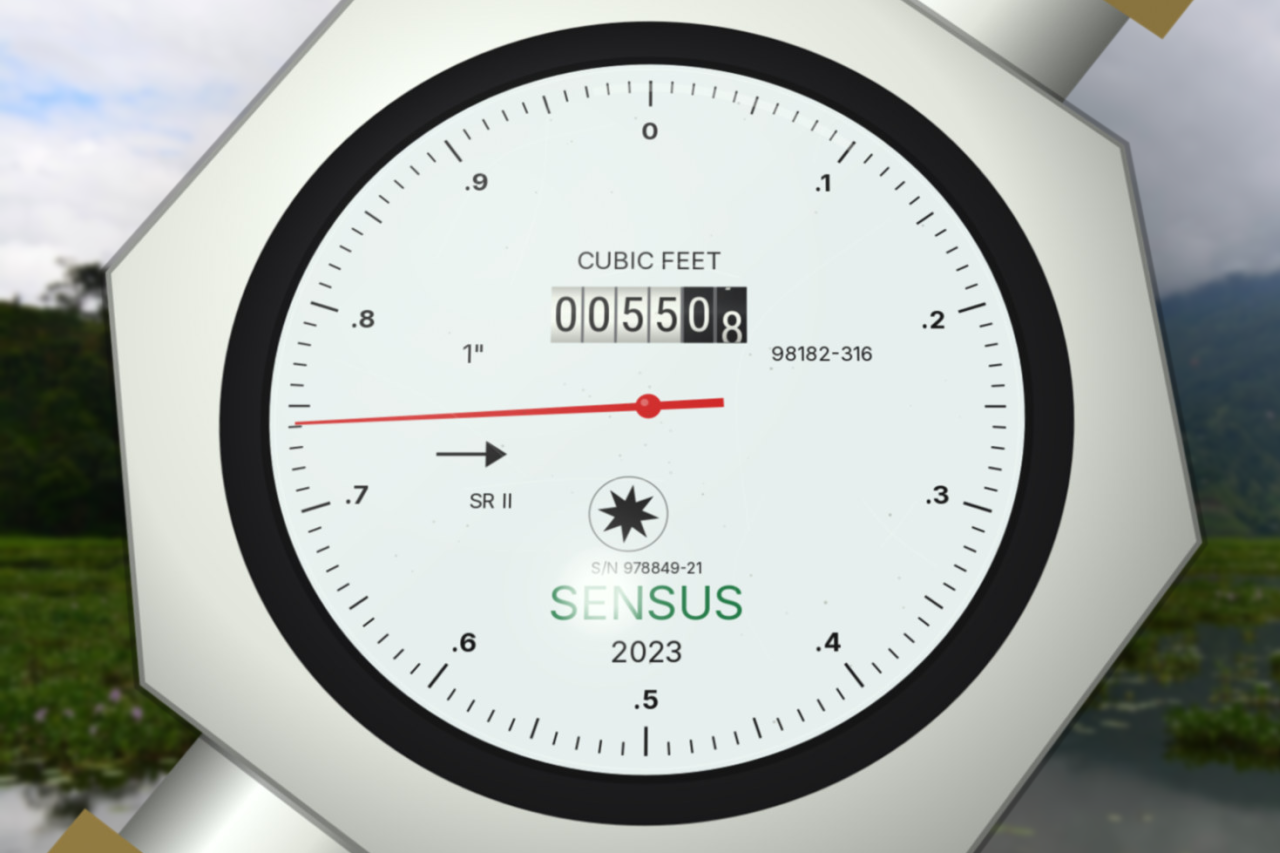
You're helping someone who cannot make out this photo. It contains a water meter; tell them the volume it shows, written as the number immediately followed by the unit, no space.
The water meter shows 5507.74ft³
